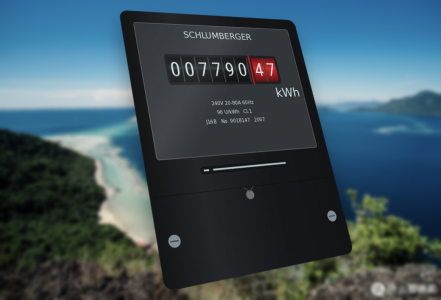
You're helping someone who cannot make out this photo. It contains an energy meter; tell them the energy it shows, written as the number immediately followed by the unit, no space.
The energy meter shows 7790.47kWh
